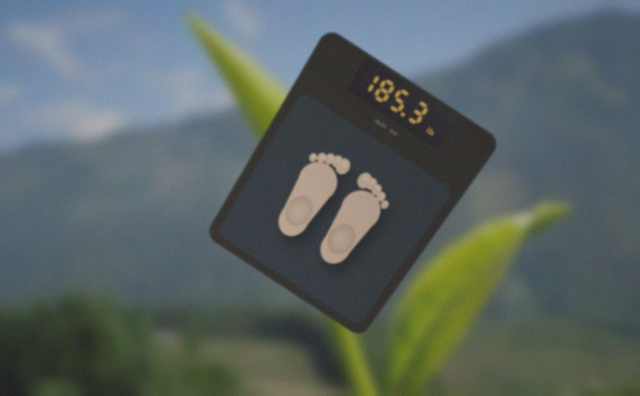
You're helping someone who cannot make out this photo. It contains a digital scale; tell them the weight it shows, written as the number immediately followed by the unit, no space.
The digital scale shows 185.3lb
